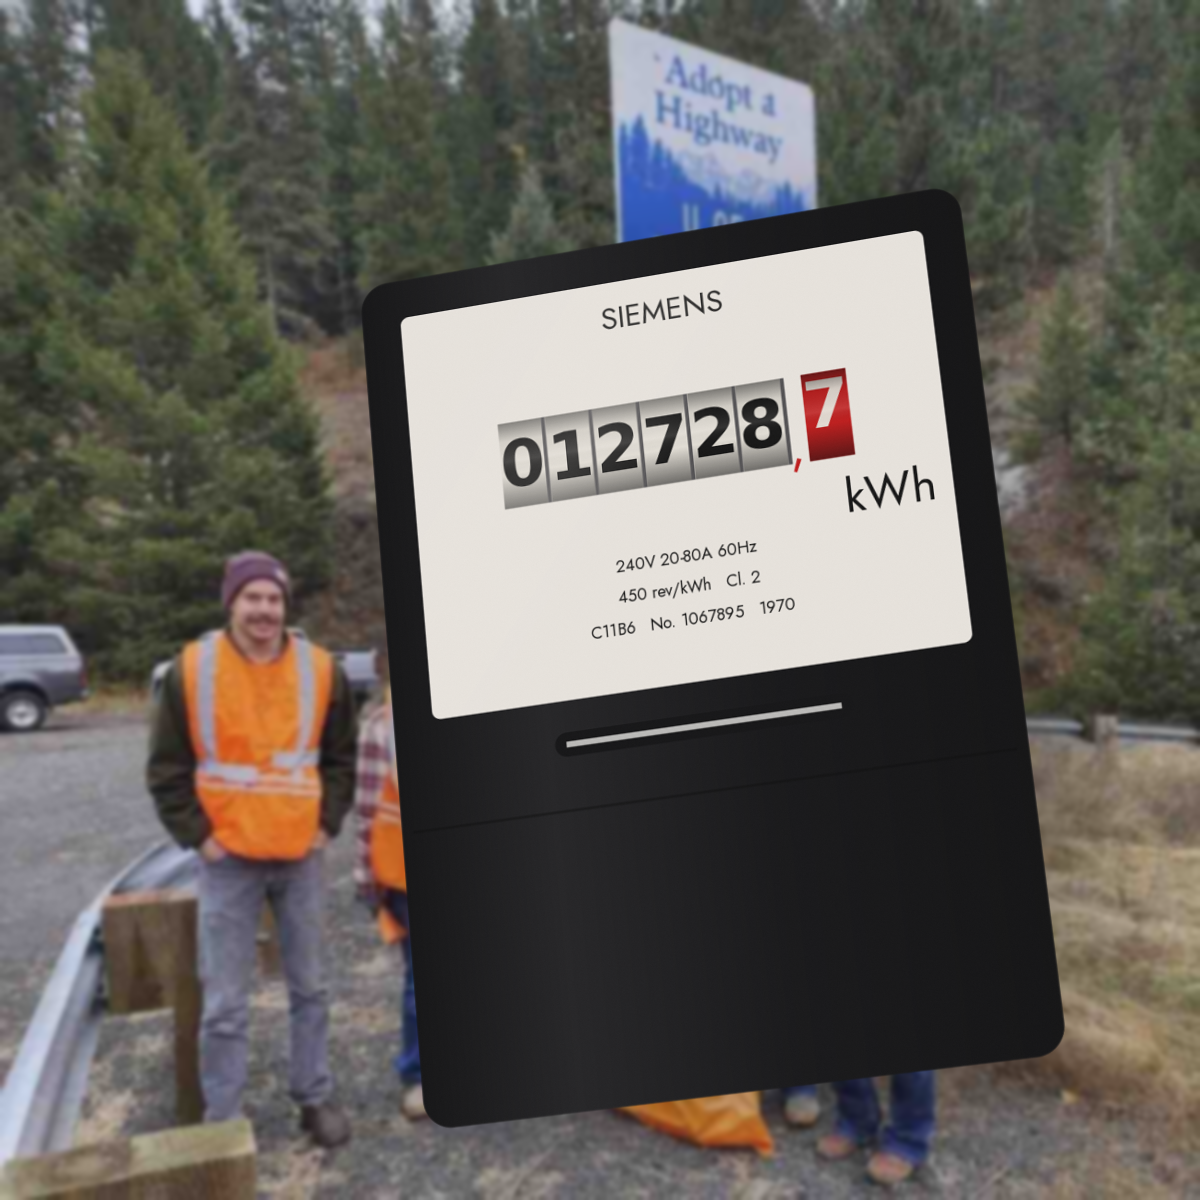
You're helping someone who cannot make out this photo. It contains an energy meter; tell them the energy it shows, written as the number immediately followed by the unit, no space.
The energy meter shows 12728.7kWh
